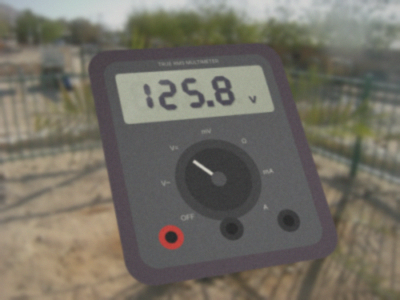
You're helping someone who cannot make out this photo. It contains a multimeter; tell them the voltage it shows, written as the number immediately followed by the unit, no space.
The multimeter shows 125.8V
